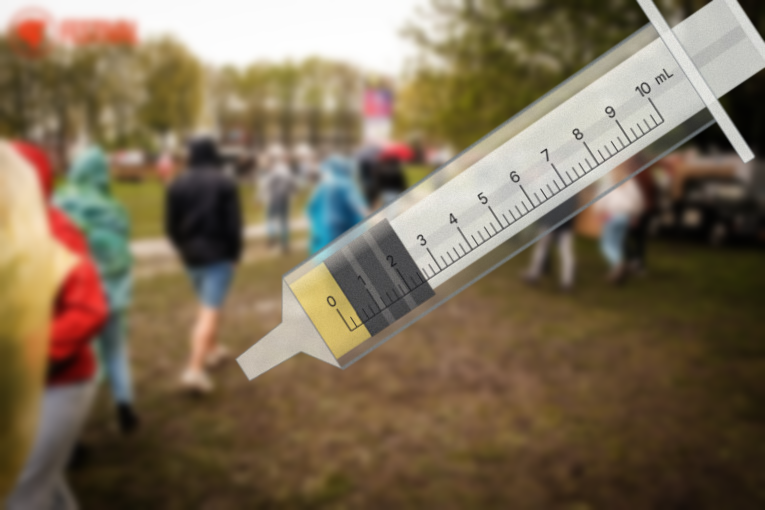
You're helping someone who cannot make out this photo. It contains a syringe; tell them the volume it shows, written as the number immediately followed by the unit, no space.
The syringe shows 0.4mL
